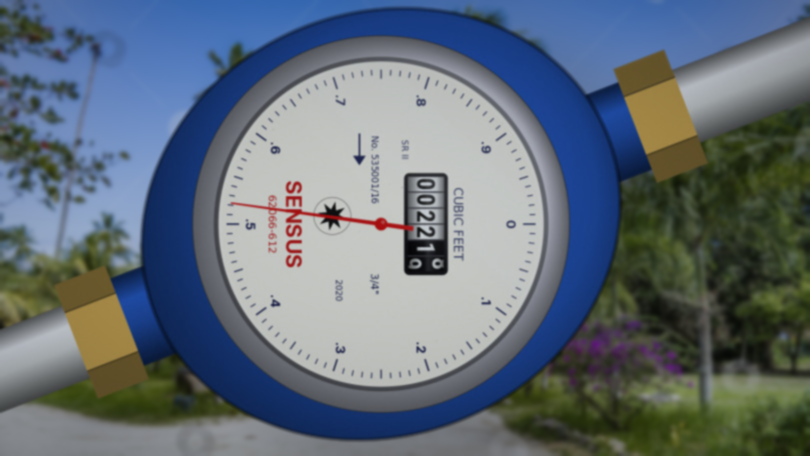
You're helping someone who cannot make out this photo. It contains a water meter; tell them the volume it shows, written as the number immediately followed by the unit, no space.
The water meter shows 2218.52ft³
